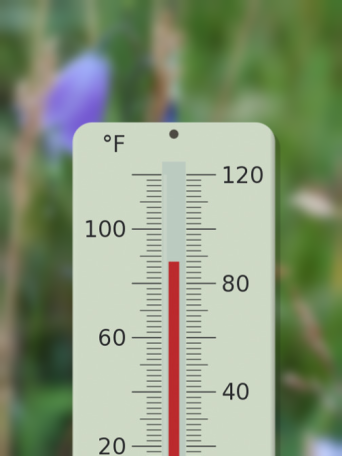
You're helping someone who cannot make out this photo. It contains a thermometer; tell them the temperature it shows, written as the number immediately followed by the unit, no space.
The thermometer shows 88°F
